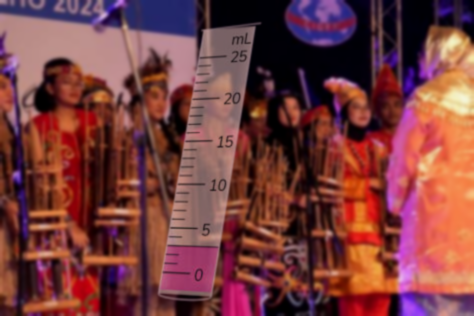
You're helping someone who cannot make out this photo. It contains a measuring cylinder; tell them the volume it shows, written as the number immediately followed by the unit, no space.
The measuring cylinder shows 3mL
